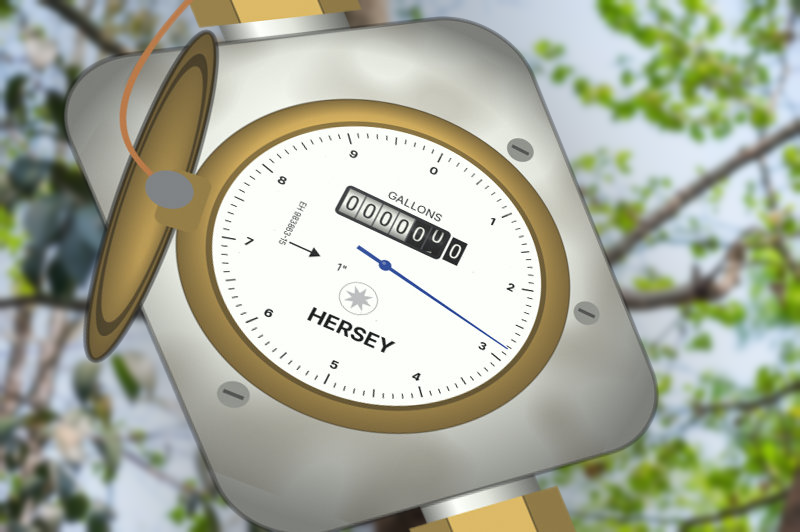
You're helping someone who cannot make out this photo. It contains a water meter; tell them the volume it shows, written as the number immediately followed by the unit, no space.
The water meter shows 2.8gal
